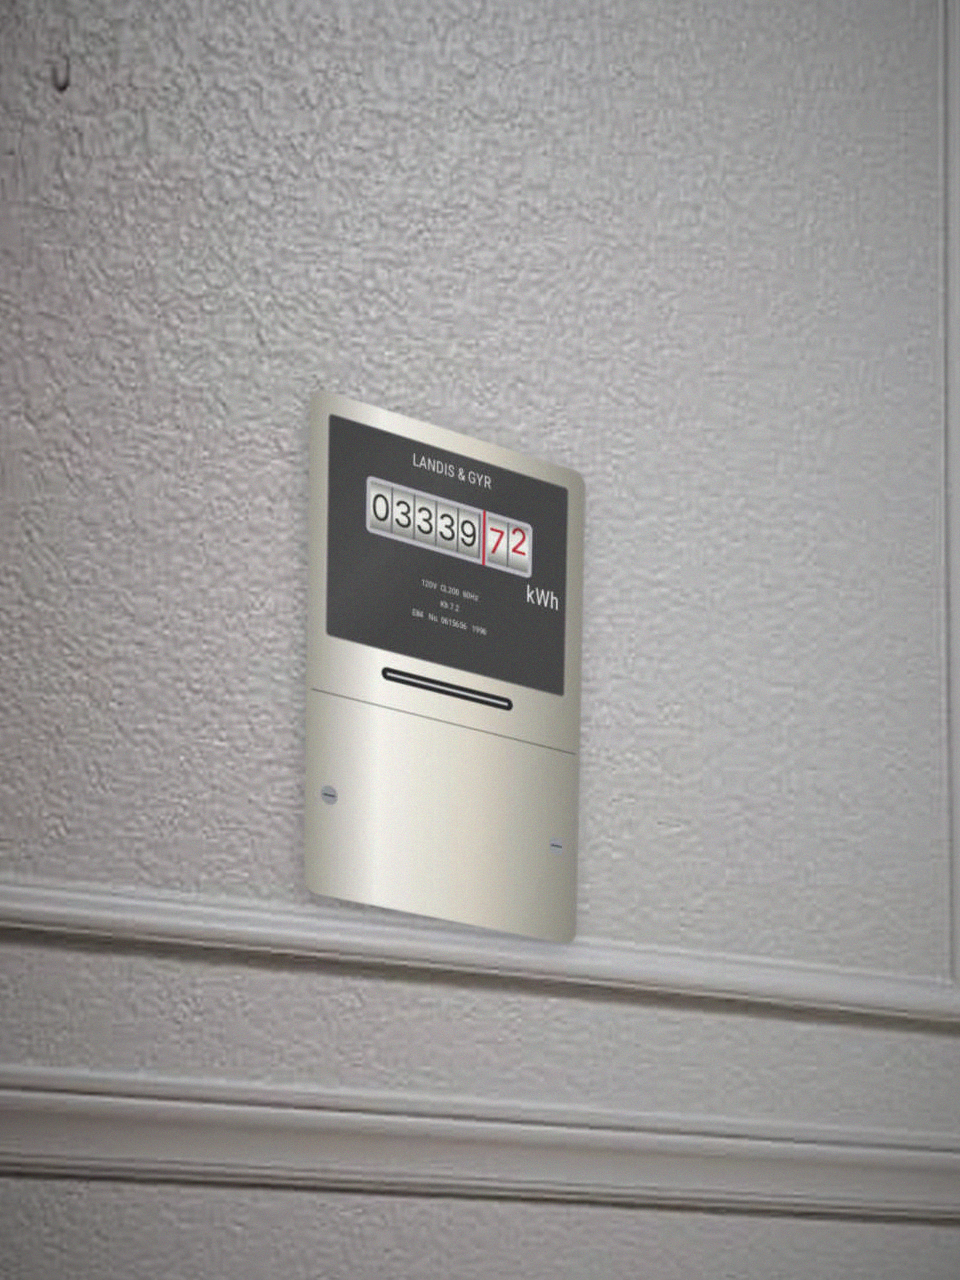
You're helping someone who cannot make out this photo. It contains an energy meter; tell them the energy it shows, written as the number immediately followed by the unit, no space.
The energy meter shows 3339.72kWh
